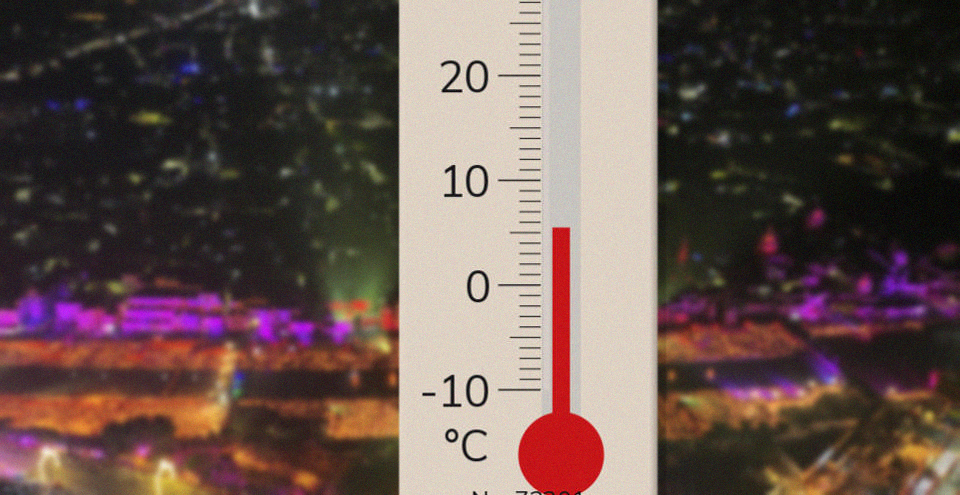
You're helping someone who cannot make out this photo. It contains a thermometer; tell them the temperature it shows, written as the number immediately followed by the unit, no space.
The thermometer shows 5.5°C
